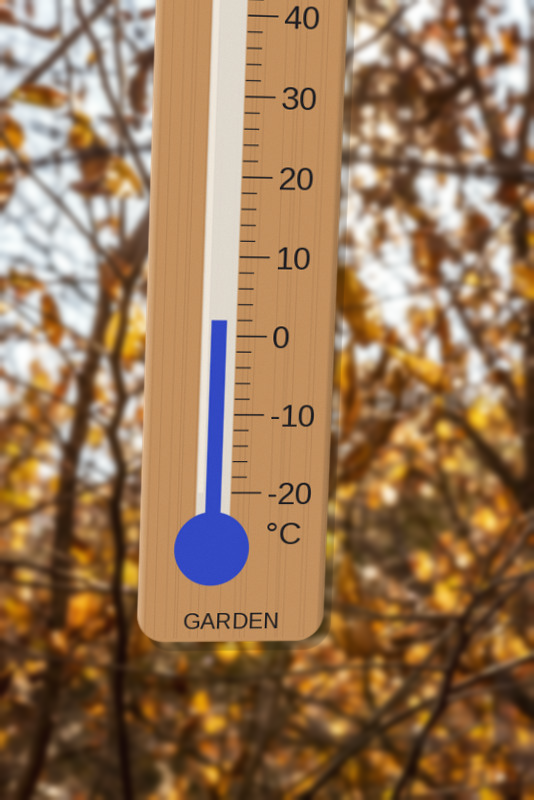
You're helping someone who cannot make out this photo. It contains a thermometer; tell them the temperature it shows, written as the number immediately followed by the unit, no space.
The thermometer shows 2°C
